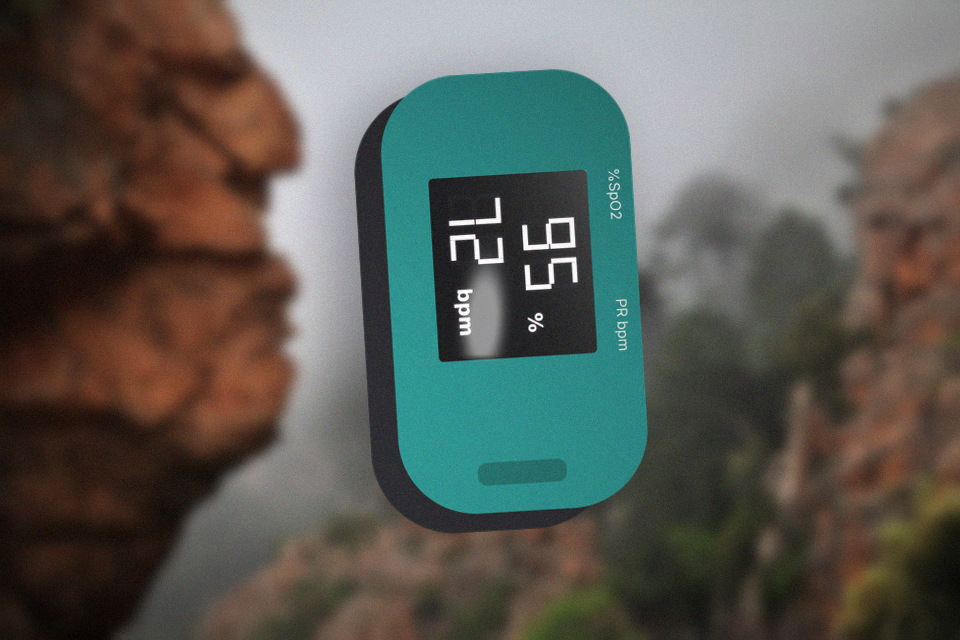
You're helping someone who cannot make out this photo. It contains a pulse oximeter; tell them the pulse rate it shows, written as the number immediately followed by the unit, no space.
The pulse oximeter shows 72bpm
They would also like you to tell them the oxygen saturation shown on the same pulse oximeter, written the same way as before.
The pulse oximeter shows 95%
